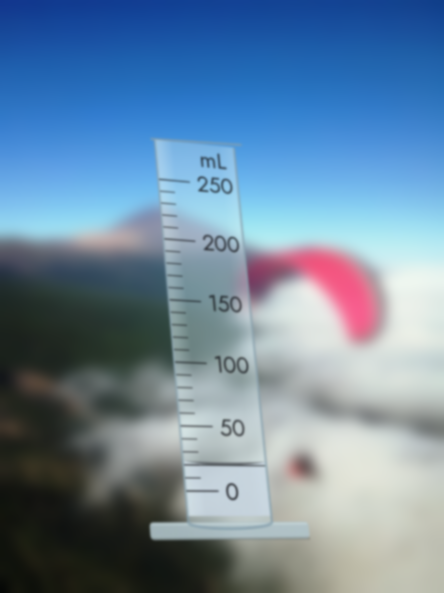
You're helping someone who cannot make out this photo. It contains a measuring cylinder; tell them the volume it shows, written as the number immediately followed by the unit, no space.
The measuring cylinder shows 20mL
